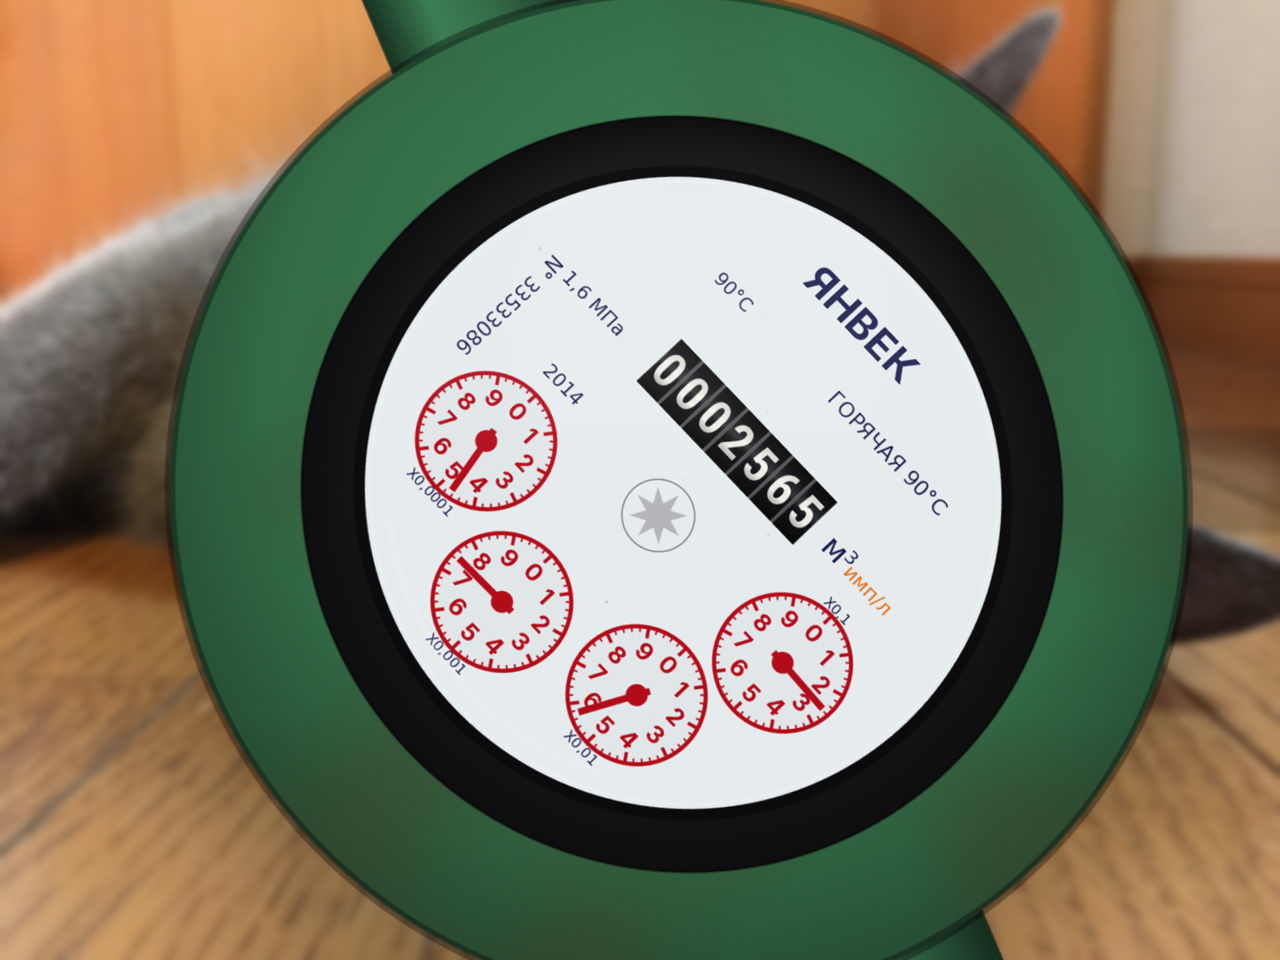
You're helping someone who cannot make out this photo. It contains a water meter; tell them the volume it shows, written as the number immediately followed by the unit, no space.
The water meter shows 2565.2574m³
